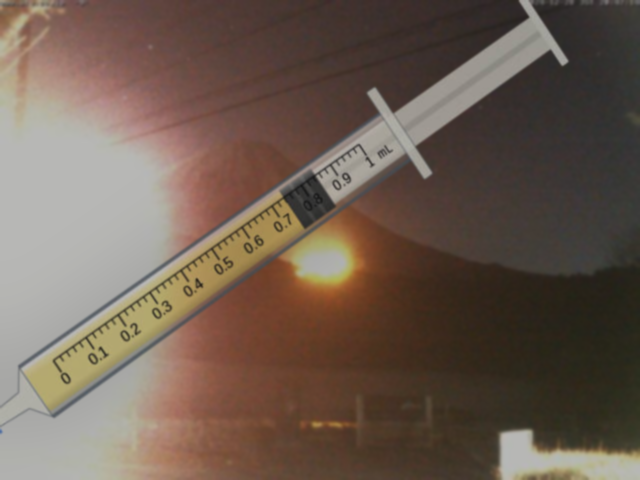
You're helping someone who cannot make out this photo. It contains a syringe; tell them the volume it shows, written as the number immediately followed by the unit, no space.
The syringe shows 0.74mL
